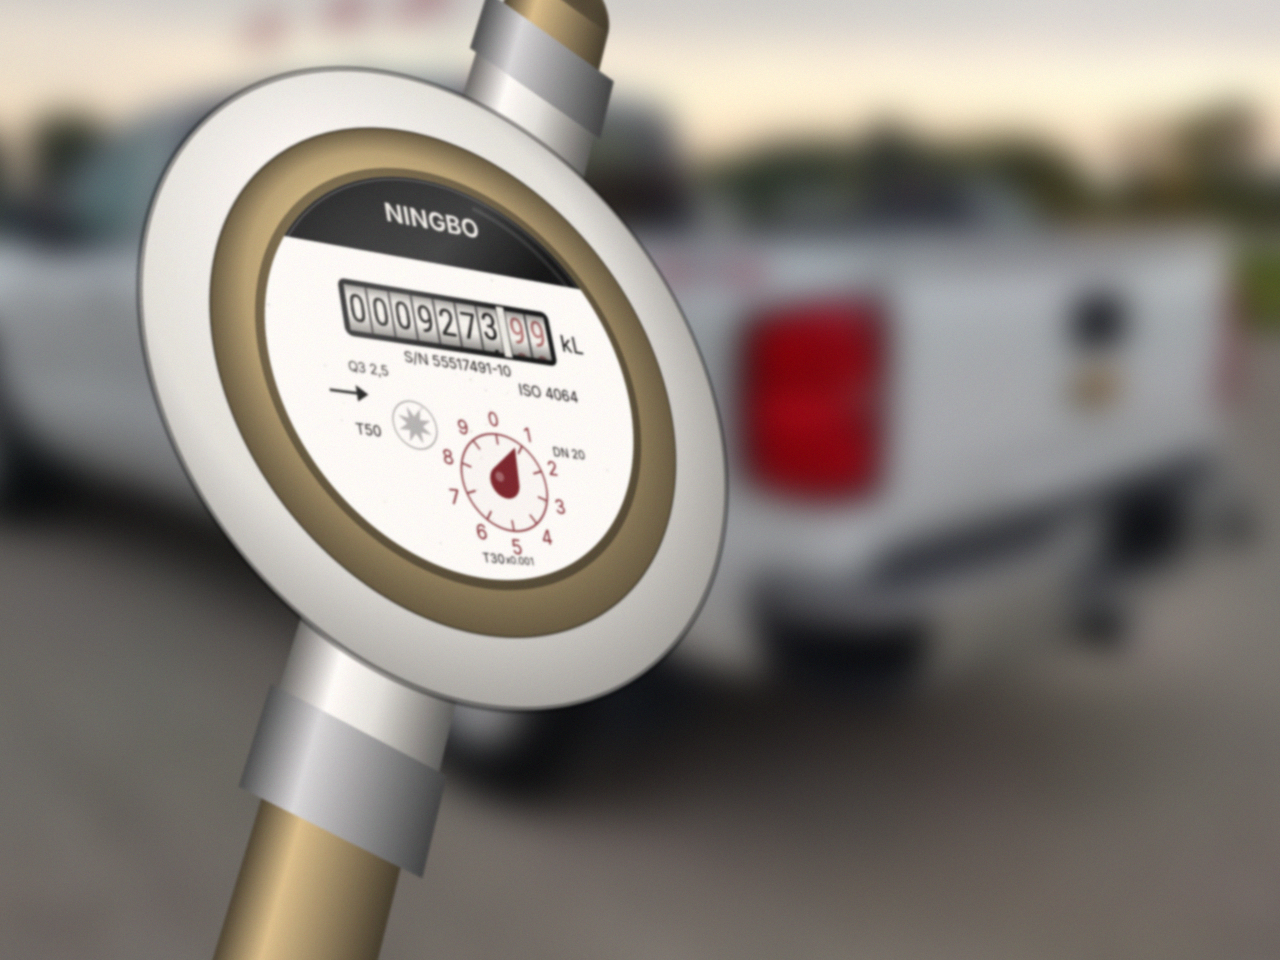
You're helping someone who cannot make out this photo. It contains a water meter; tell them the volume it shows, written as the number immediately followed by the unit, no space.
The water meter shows 9273.990kL
